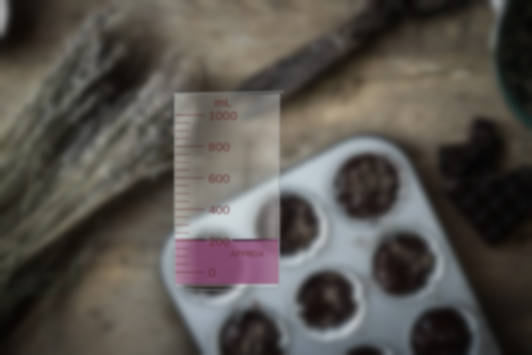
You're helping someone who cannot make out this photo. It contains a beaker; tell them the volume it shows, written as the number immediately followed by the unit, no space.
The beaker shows 200mL
